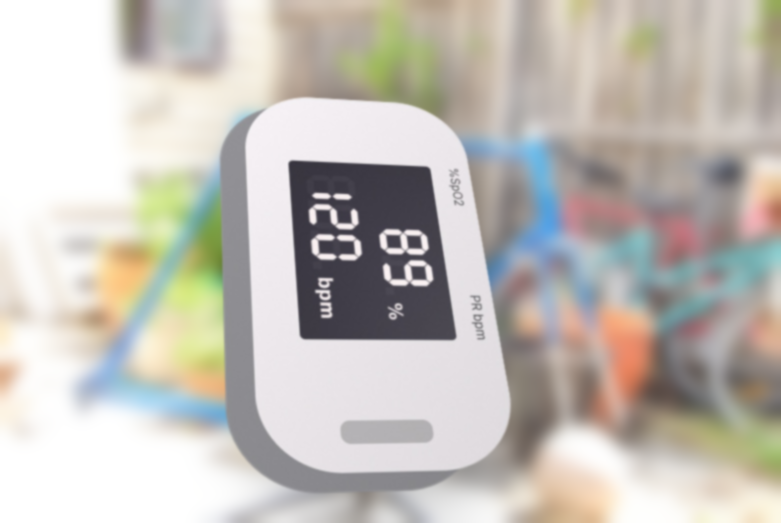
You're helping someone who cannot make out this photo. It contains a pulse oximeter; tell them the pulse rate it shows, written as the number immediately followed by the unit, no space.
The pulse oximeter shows 120bpm
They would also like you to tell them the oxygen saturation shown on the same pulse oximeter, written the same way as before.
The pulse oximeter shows 89%
